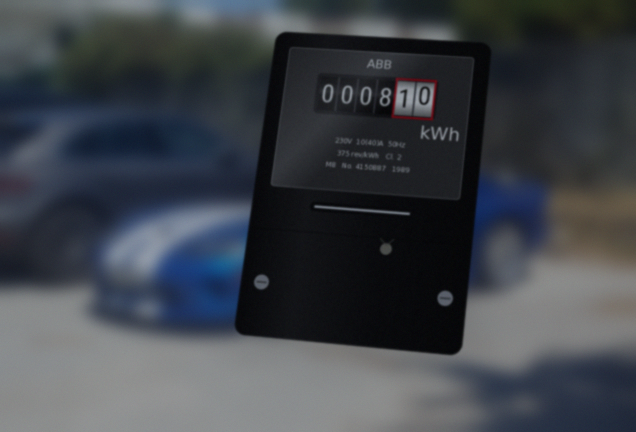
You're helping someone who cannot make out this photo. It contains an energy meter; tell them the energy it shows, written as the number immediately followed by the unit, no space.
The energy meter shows 8.10kWh
